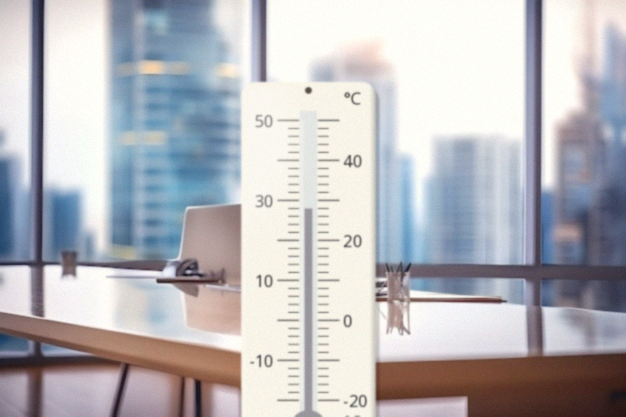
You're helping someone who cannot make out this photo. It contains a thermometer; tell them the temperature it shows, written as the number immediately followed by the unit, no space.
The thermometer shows 28°C
